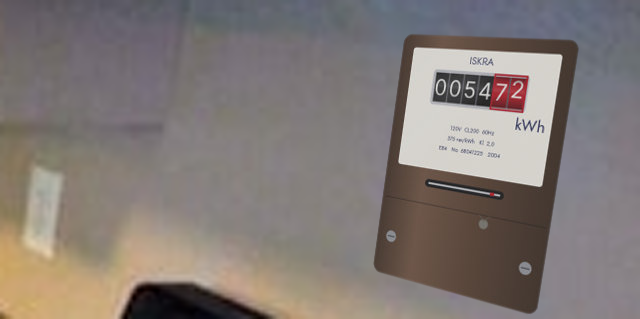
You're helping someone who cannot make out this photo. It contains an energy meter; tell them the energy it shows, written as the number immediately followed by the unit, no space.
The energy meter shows 54.72kWh
